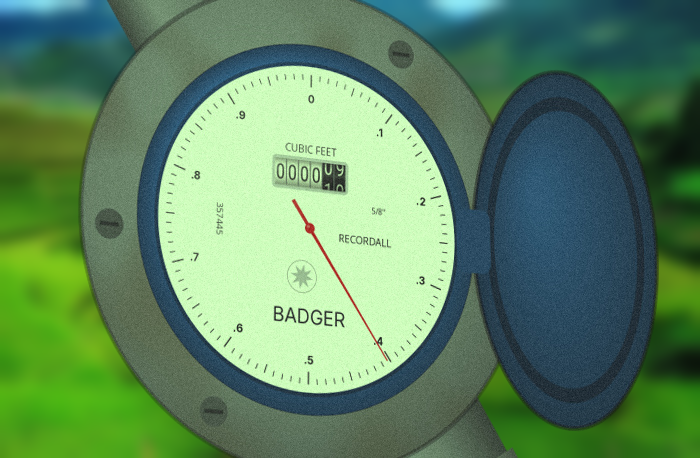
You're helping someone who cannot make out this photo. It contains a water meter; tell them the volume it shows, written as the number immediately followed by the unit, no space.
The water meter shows 9.40ft³
